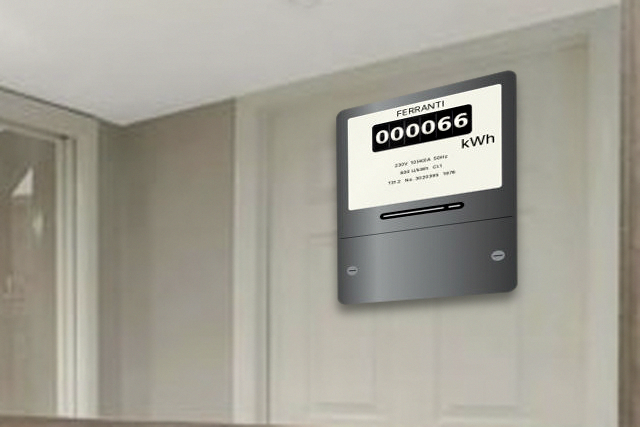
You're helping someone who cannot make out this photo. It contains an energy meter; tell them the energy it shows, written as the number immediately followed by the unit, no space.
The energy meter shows 66kWh
